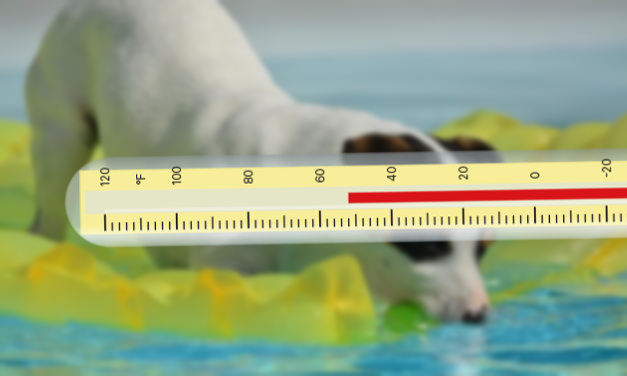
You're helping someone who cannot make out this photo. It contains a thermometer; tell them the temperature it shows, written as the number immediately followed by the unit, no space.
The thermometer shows 52°F
